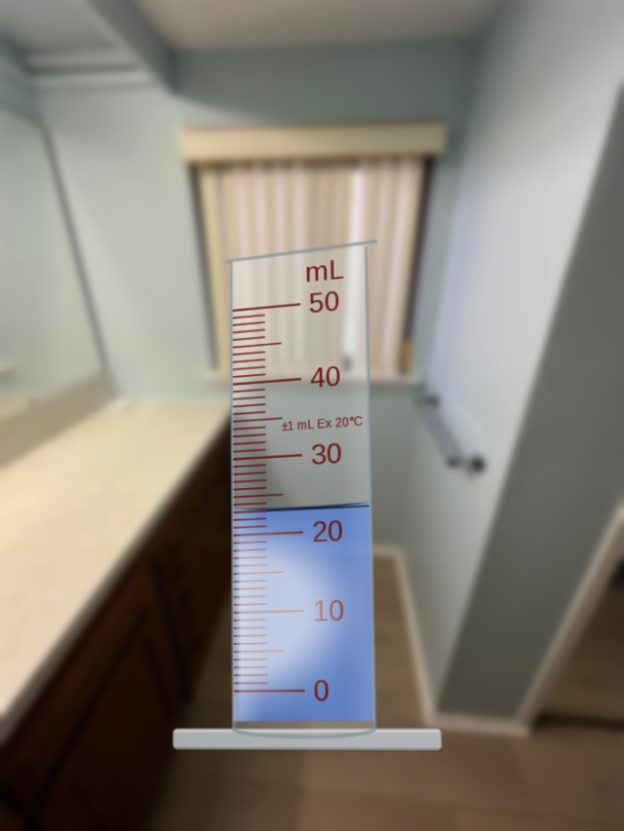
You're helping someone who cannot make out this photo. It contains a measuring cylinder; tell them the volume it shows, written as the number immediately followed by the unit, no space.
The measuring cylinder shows 23mL
